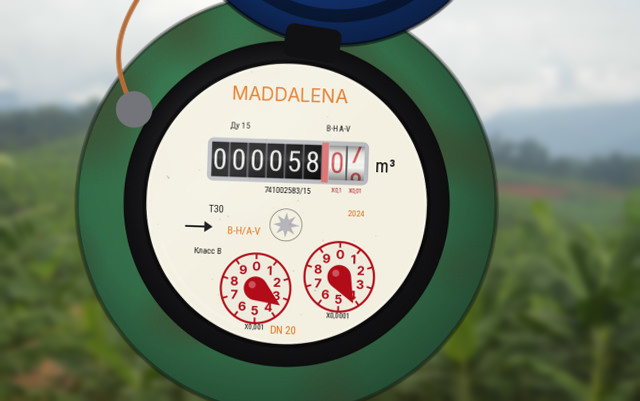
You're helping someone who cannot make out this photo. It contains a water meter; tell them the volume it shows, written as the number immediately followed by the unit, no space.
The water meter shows 58.0734m³
